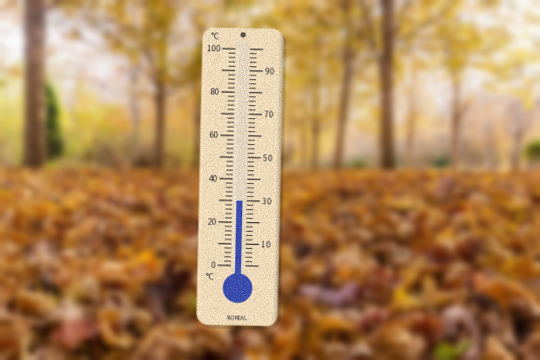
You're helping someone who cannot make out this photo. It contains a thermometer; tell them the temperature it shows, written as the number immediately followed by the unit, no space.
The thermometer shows 30°C
